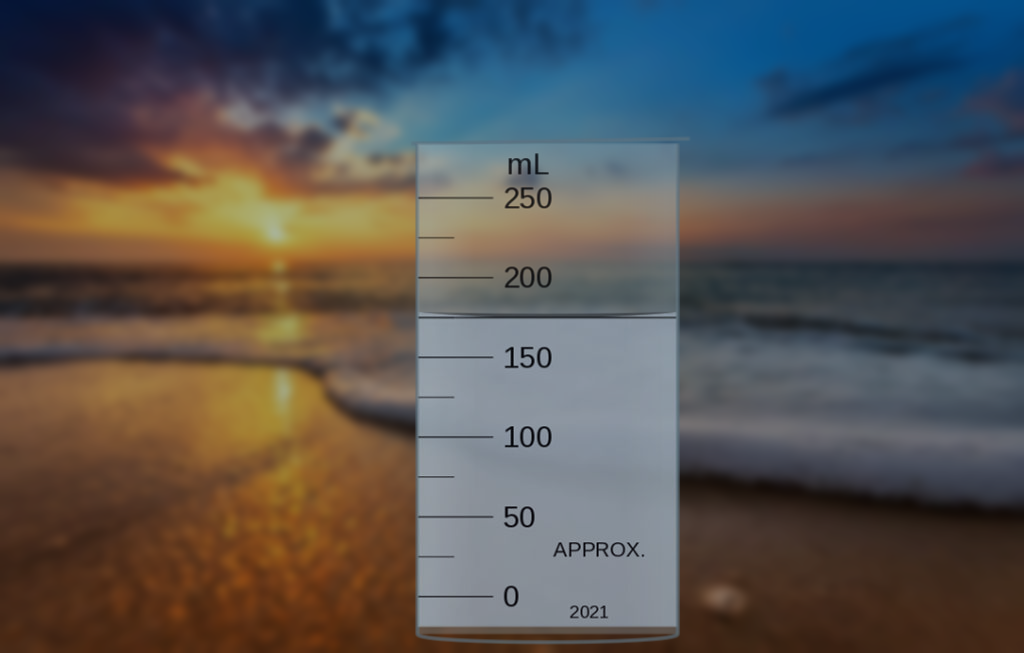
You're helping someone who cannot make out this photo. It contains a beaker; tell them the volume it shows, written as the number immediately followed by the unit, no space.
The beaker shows 175mL
